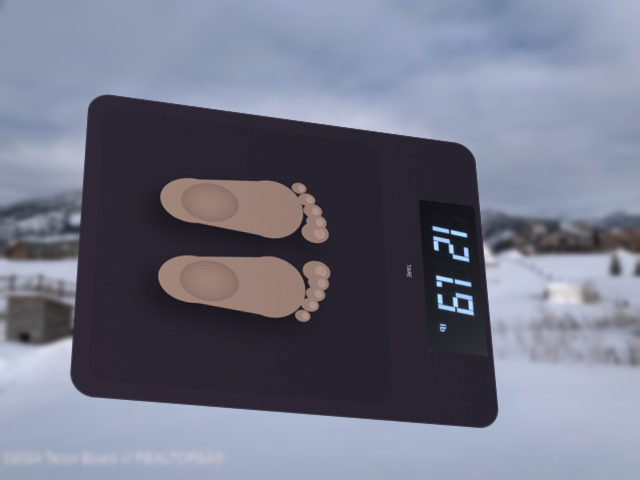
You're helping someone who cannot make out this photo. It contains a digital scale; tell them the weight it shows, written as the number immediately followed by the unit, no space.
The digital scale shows 121.9lb
